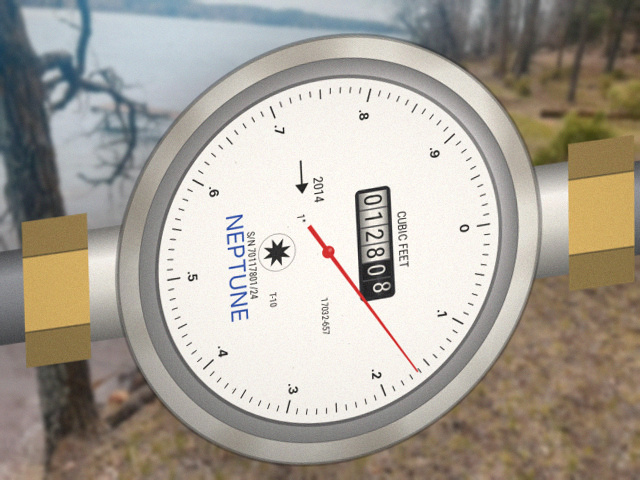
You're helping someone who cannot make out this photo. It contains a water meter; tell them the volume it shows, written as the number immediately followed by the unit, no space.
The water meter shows 12808.16ft³
